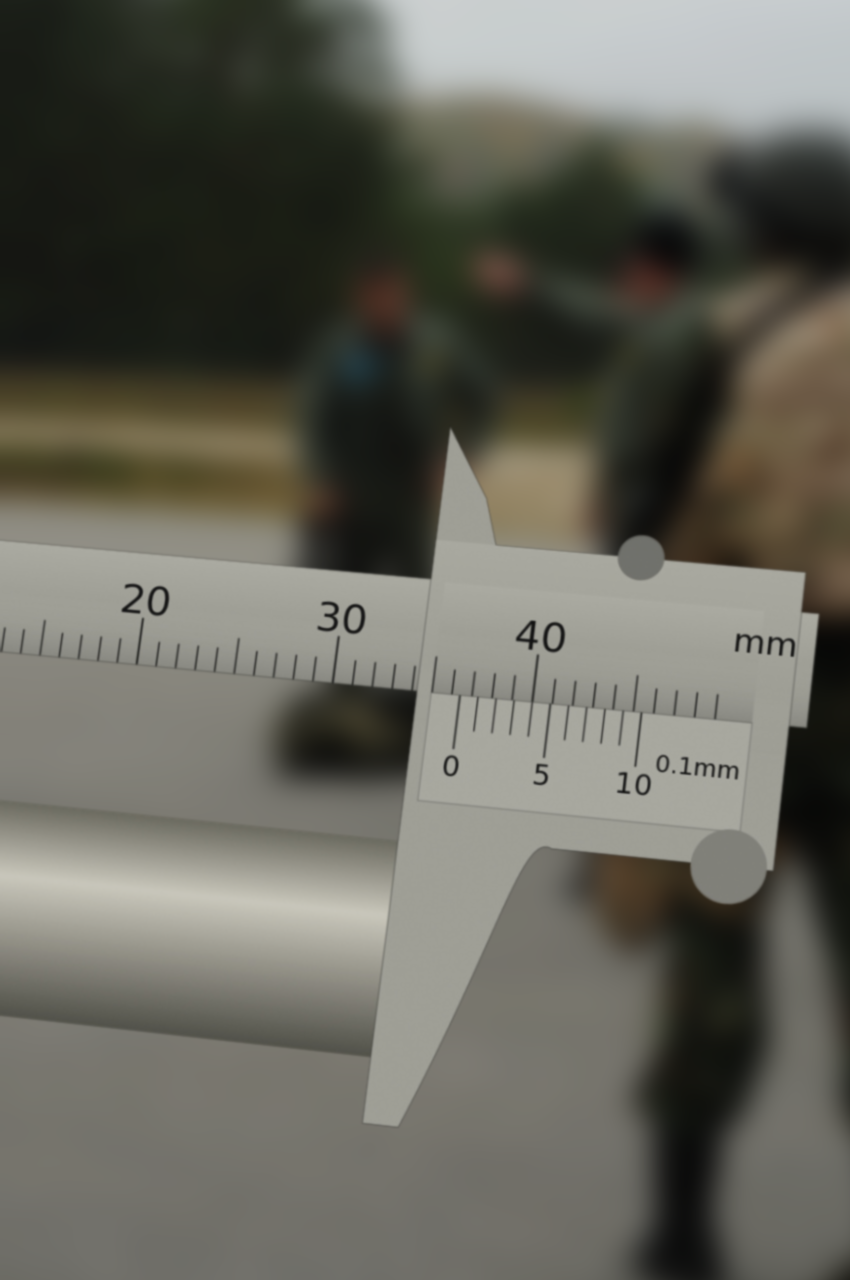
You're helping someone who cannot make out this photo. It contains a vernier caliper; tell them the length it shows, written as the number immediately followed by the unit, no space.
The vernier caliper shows 36.4mm
